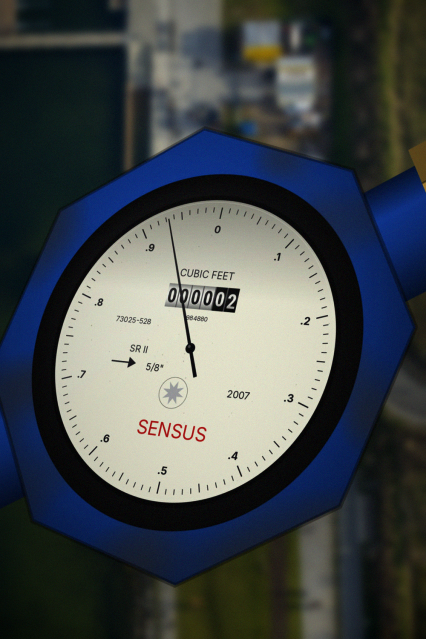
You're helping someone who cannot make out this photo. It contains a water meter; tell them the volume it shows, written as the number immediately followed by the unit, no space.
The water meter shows 1.93ft³
